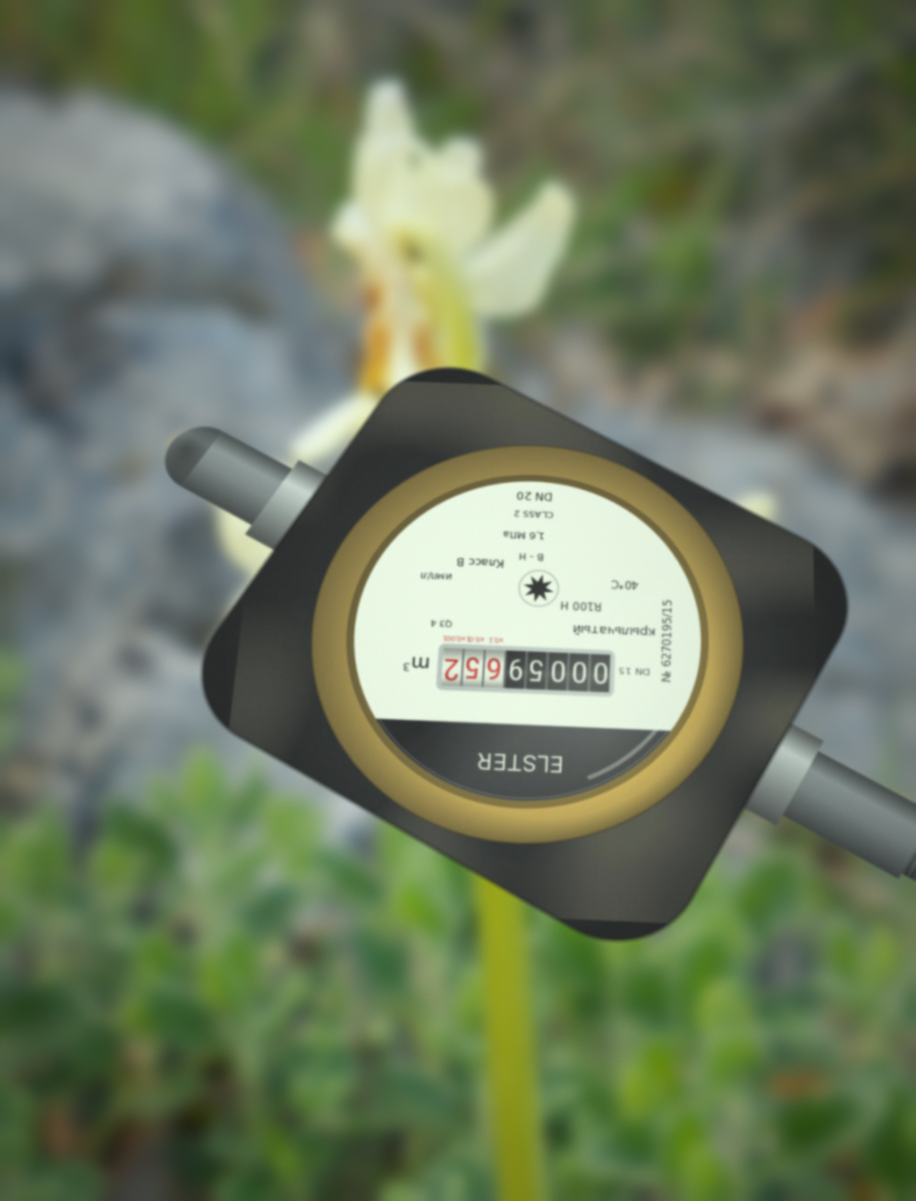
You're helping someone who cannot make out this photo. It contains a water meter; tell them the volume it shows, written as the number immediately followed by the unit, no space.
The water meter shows 59.652m³
